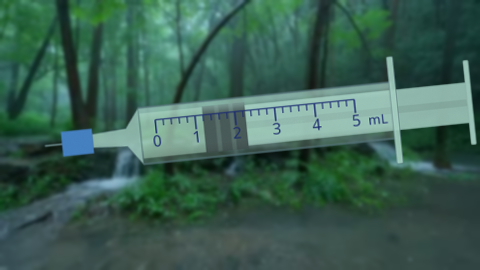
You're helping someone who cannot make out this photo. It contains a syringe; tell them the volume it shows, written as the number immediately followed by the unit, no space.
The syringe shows 1.2mL
